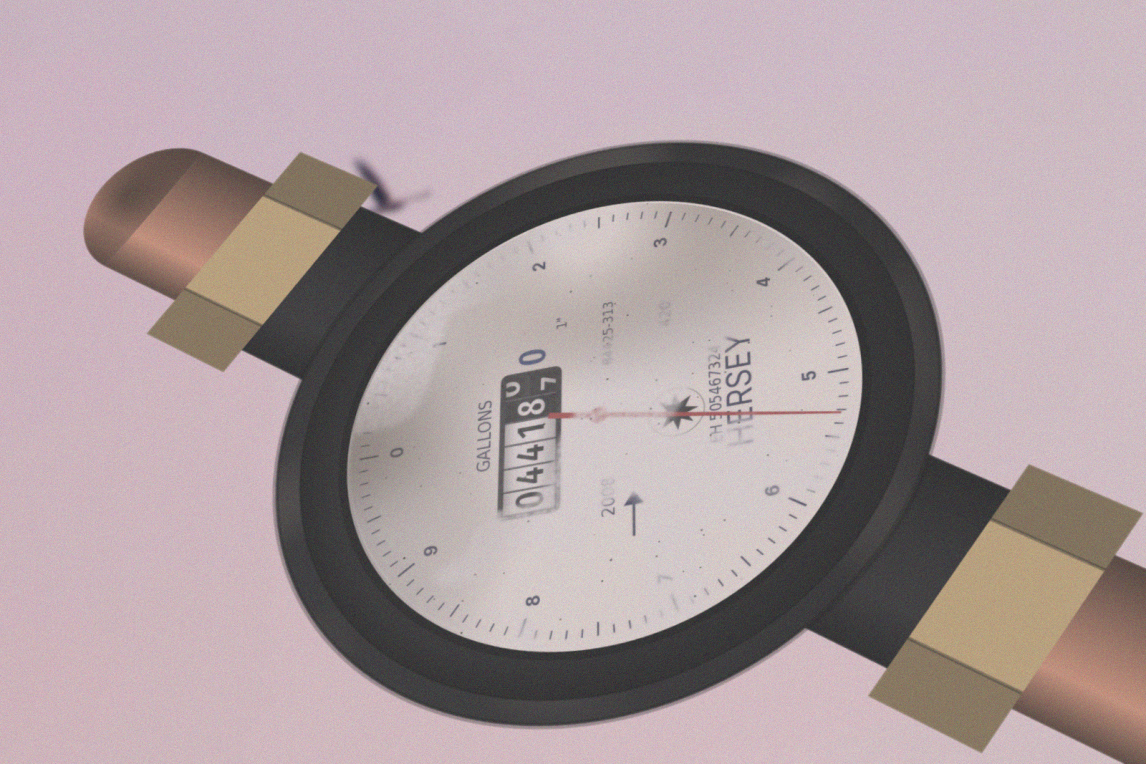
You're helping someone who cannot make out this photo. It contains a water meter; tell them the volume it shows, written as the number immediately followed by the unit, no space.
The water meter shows 441865.3gal
